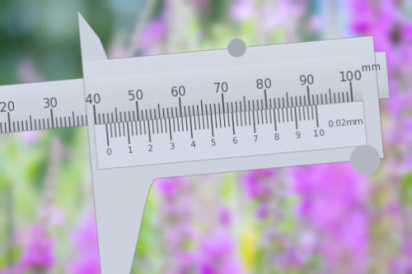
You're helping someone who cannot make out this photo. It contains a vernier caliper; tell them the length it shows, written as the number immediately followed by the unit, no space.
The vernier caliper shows 42.5mm
